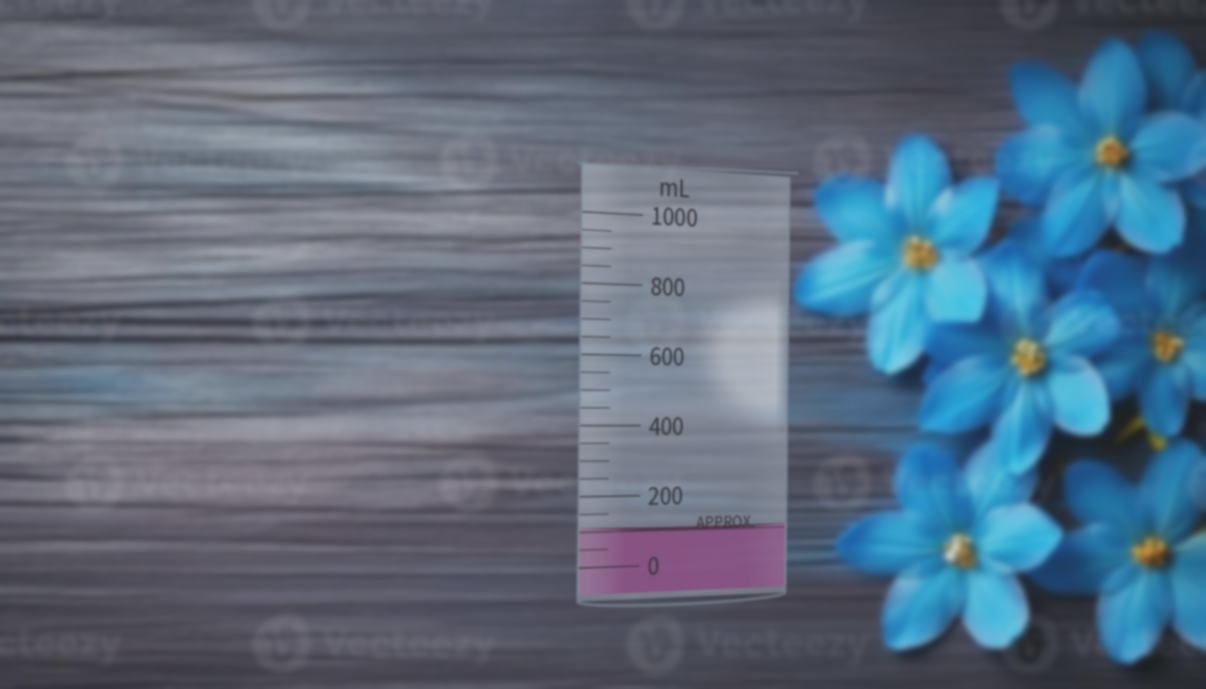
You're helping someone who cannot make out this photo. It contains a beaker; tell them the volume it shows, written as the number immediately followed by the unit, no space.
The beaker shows 100mL
